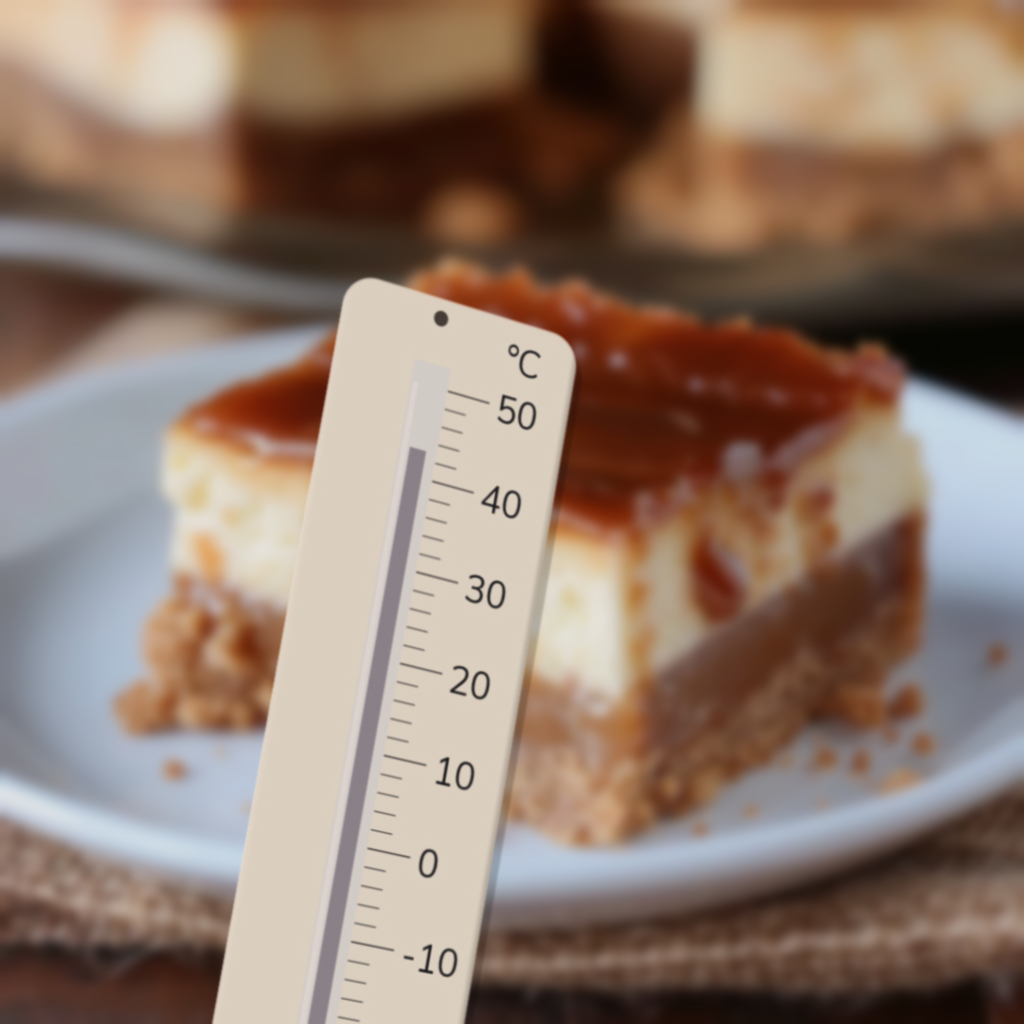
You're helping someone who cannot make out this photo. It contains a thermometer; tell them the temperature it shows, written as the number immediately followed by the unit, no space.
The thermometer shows 43°C
